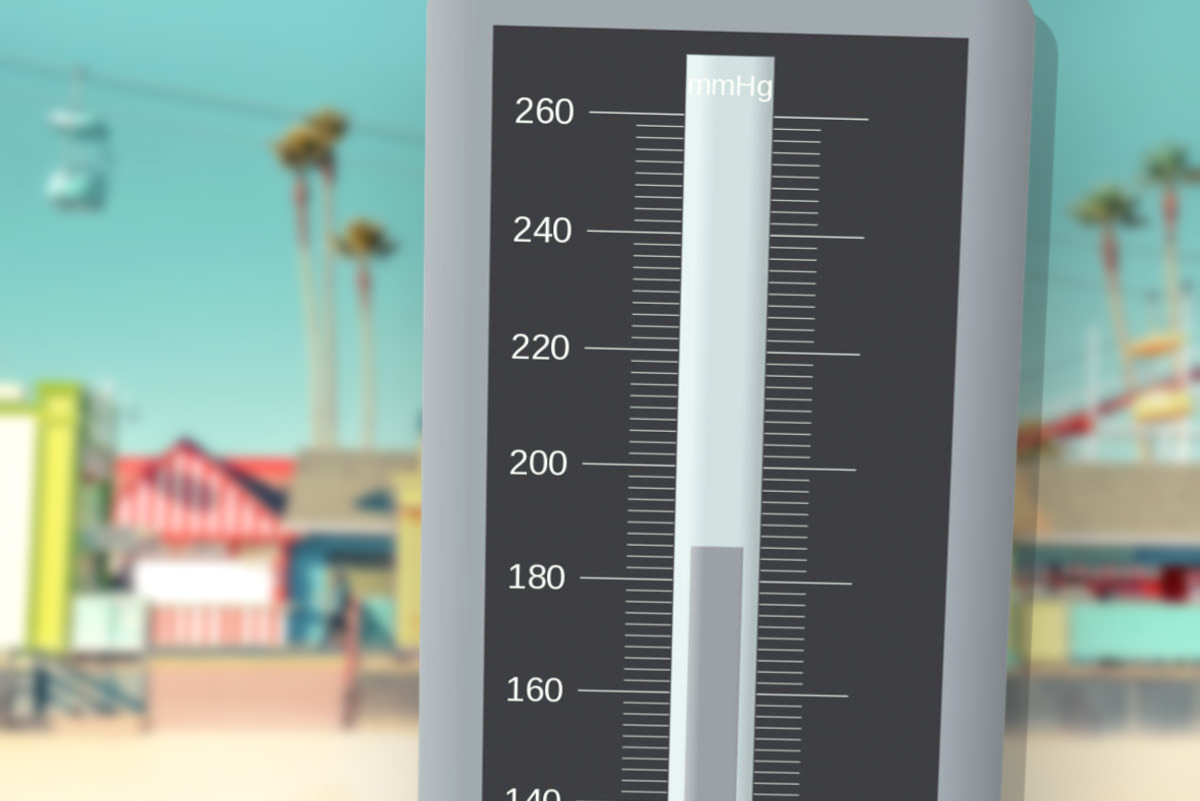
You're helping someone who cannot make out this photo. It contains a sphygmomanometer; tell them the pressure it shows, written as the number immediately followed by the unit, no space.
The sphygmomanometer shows 186mmHg
